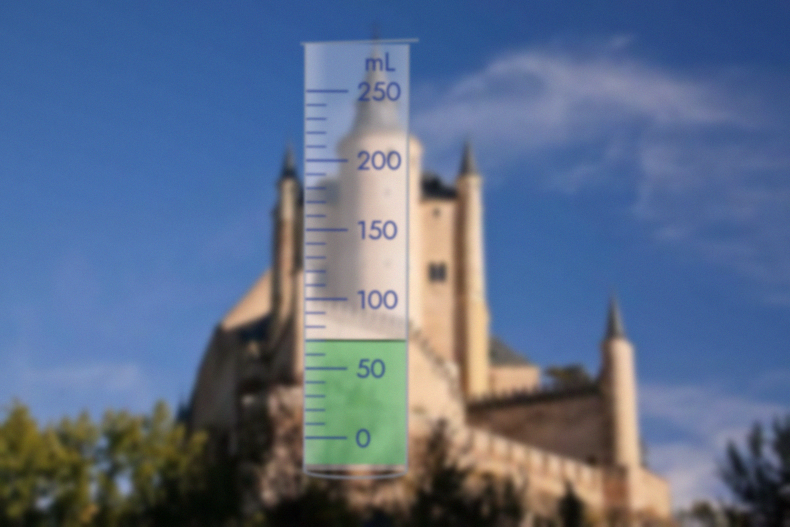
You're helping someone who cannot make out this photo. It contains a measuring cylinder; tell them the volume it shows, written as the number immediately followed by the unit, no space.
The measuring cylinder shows 70mL
